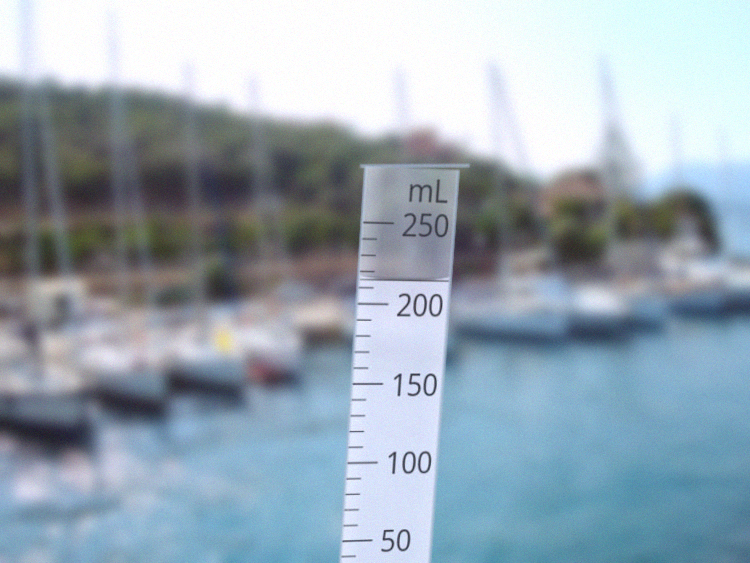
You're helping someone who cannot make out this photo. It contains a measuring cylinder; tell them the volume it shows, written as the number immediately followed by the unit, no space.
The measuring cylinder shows 215mL
